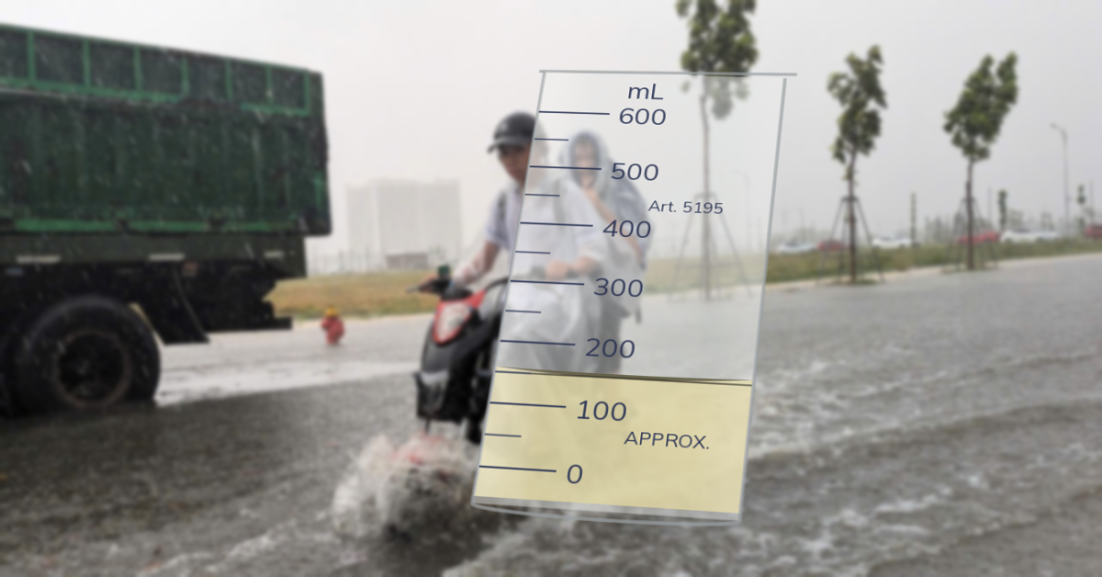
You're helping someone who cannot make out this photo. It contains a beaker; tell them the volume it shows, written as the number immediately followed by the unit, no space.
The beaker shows 150mL
